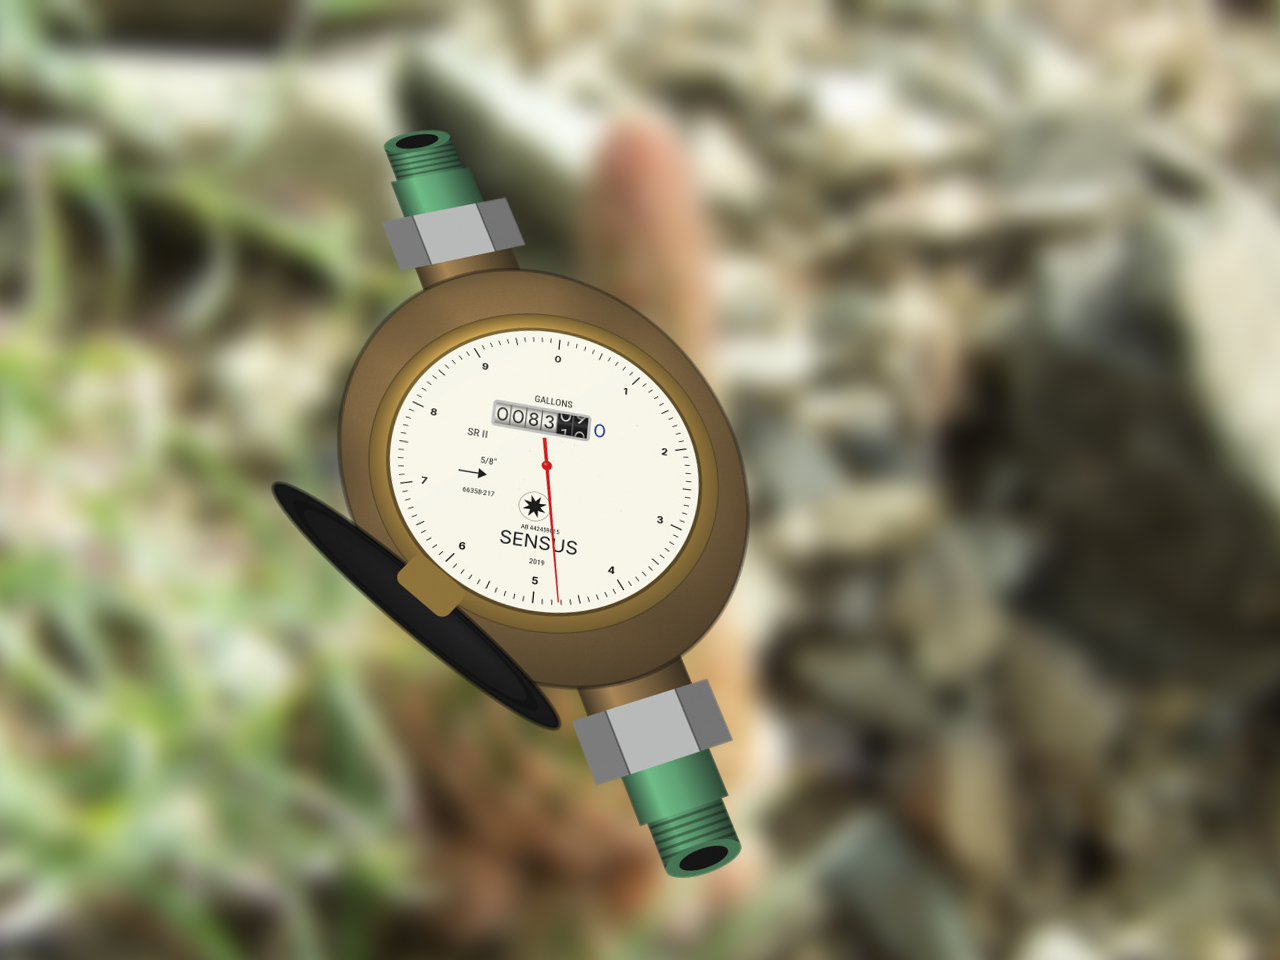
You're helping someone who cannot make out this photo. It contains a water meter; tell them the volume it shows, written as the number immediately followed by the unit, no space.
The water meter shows 83094.7gal
